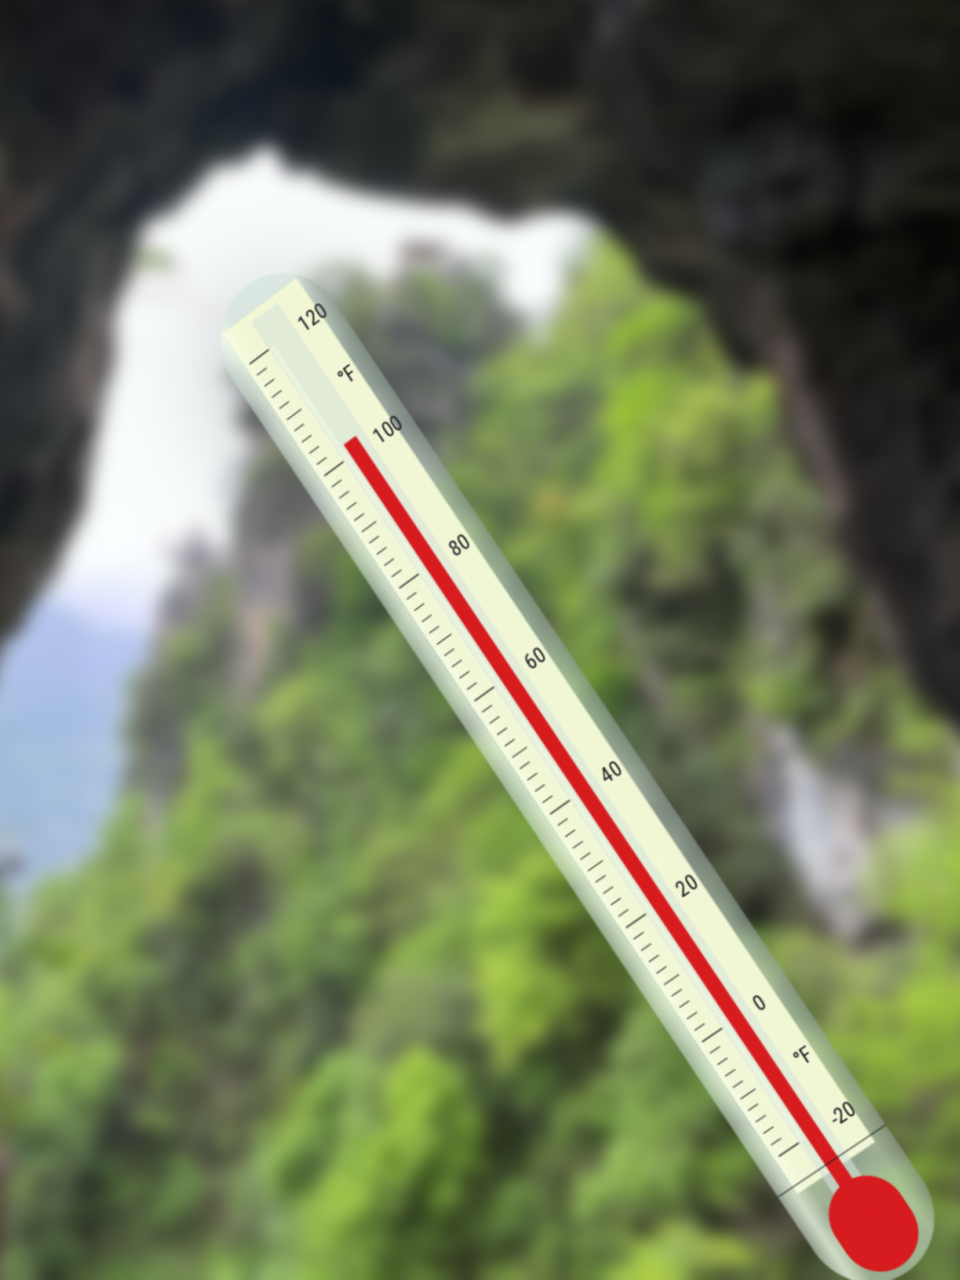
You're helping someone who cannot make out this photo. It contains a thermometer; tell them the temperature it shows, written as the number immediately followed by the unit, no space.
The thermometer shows 102°F
